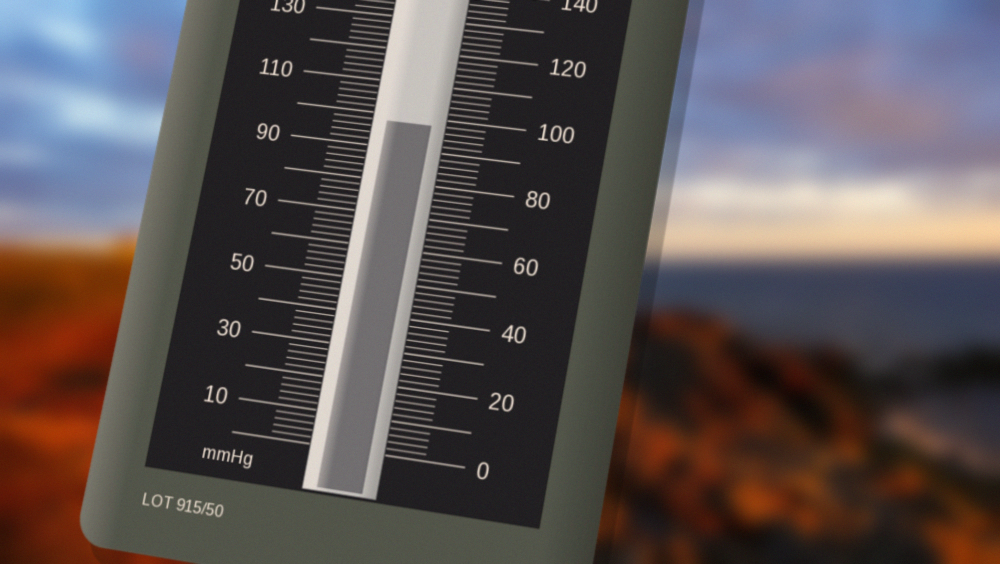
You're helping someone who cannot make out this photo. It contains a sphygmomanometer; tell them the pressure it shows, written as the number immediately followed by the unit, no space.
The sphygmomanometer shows 98mmHg
